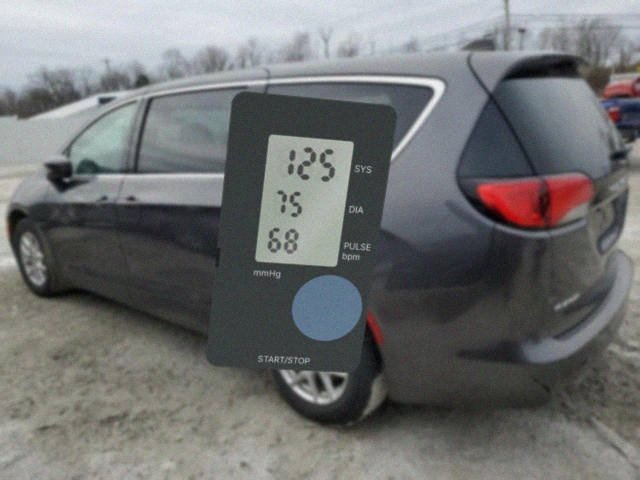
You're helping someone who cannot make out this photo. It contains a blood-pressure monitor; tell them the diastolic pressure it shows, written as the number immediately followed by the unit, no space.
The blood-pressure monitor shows 75mmHg
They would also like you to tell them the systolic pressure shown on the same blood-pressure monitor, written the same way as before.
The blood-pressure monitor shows 125mmHg
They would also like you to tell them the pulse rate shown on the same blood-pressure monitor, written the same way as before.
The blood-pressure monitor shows 68bpm
